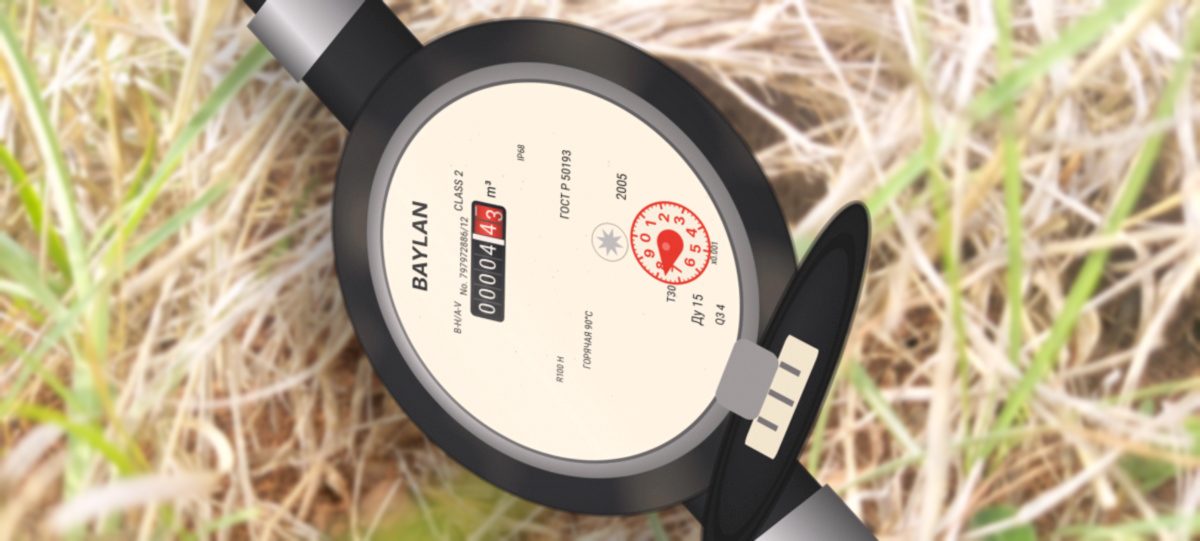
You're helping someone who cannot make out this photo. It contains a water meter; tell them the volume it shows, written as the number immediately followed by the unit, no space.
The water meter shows 4.427m³
